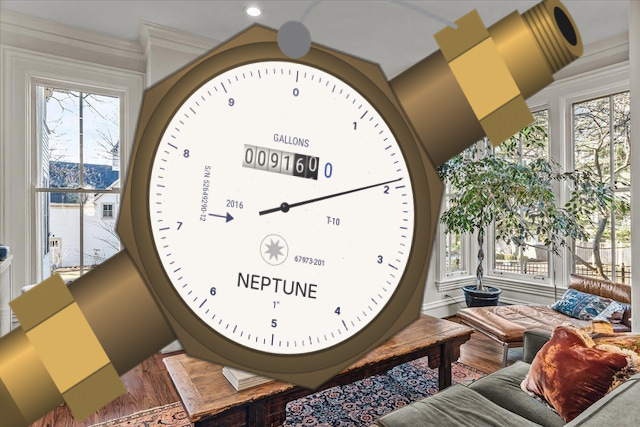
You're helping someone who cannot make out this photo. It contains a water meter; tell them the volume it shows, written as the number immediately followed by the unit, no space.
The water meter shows 91601.9gal
